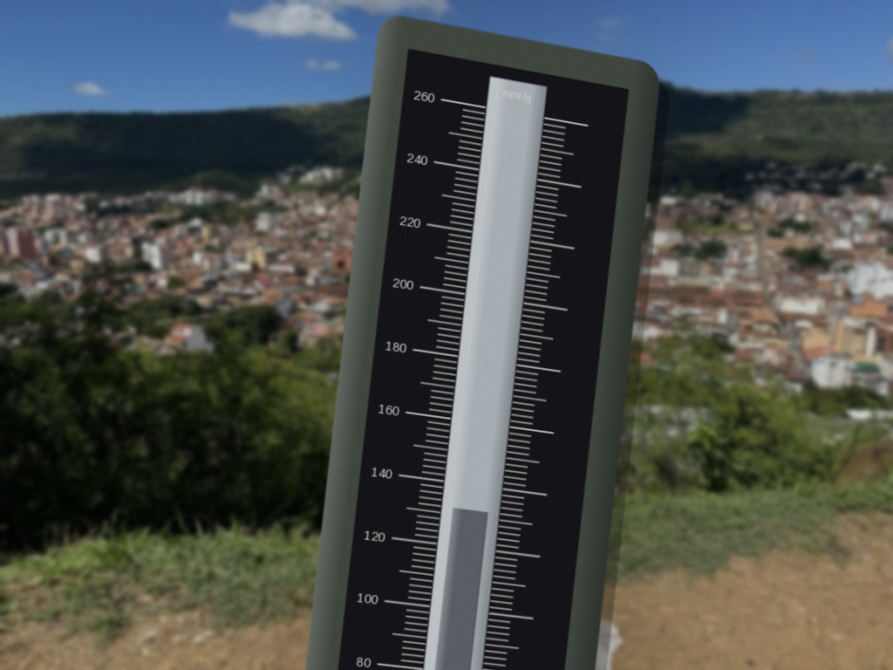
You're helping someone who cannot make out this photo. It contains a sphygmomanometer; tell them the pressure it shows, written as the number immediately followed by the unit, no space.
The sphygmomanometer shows 132mmHg
